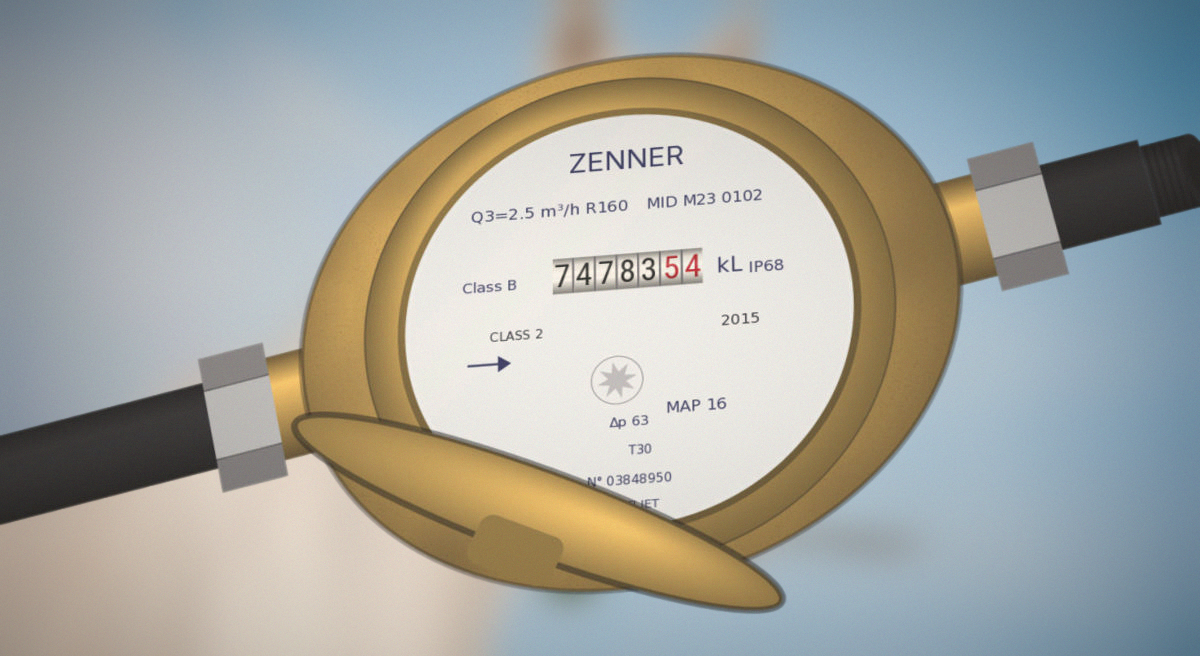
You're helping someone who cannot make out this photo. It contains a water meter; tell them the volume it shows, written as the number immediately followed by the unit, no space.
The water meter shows 74783.54kL
